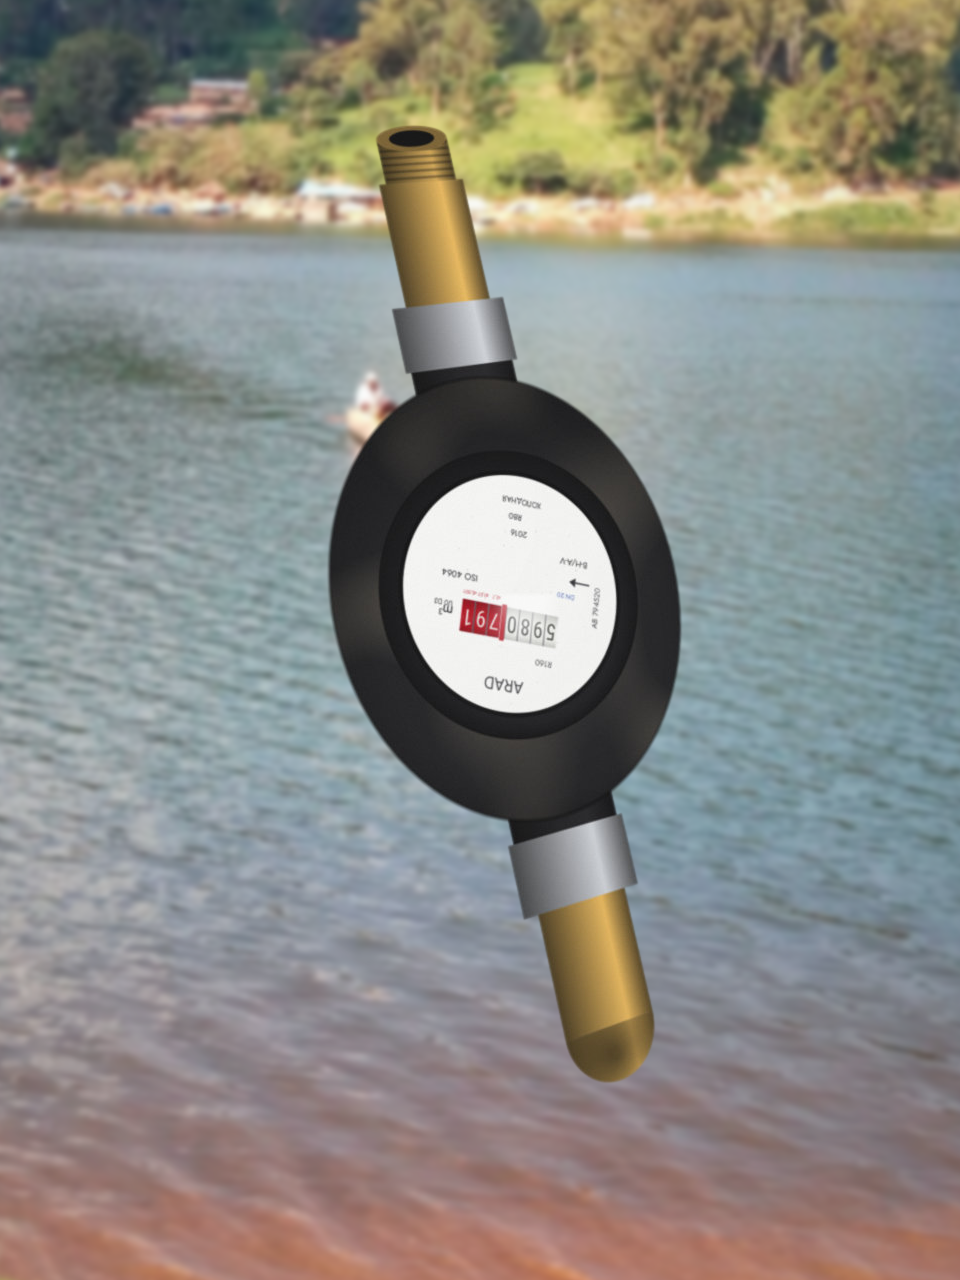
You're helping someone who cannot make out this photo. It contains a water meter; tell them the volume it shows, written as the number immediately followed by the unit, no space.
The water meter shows 5980.791m³
